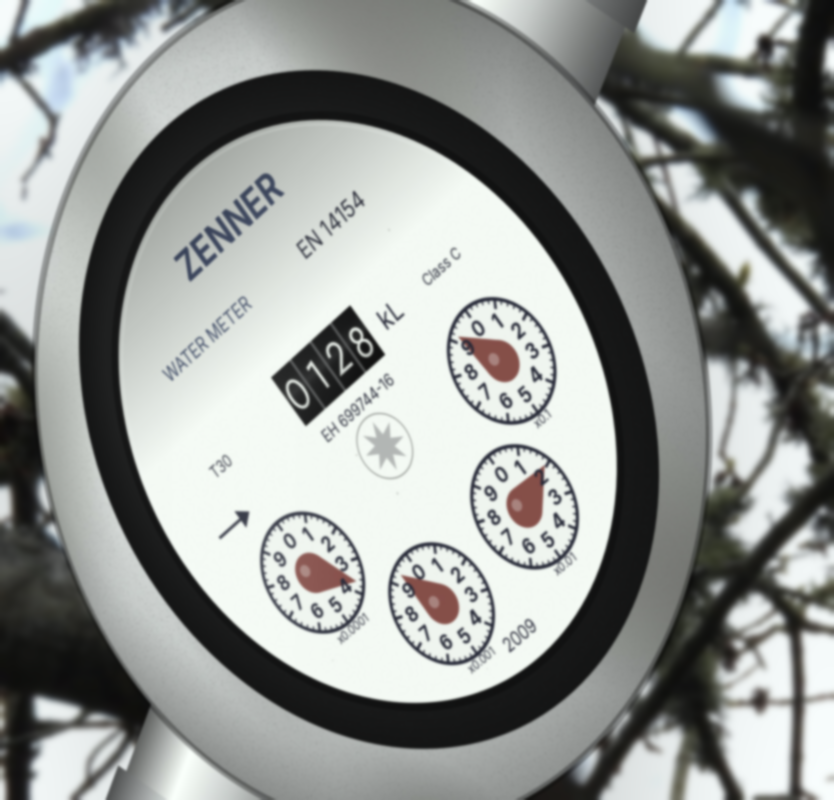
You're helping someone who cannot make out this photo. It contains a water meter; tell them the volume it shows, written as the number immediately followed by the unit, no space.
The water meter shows 127.9193kL
